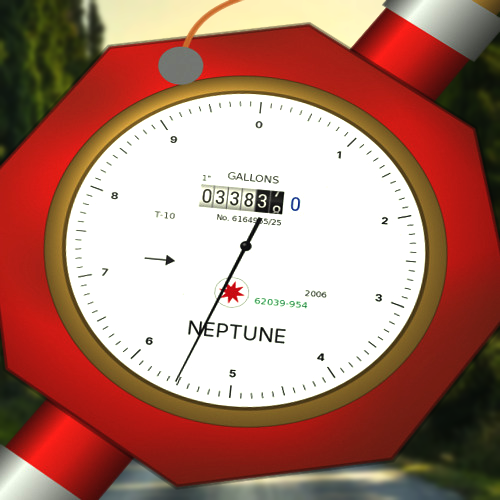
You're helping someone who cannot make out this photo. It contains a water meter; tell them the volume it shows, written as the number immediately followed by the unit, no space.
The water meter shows 338375.5gal
